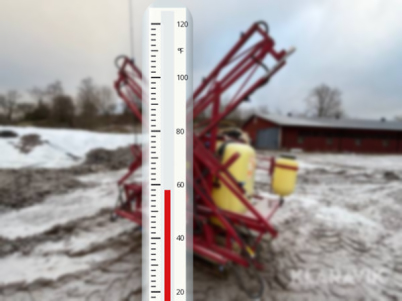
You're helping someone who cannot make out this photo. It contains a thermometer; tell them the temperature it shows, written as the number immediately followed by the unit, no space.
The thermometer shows 58°F
